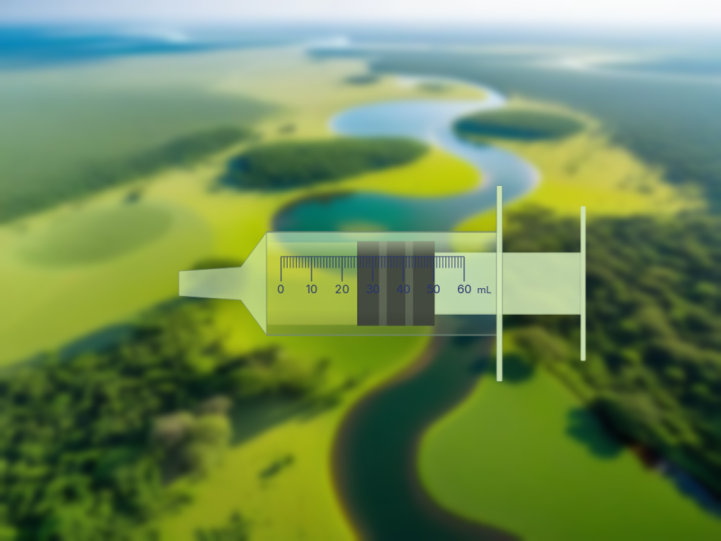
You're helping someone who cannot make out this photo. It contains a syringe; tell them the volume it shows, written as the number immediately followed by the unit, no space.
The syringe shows 25mL
